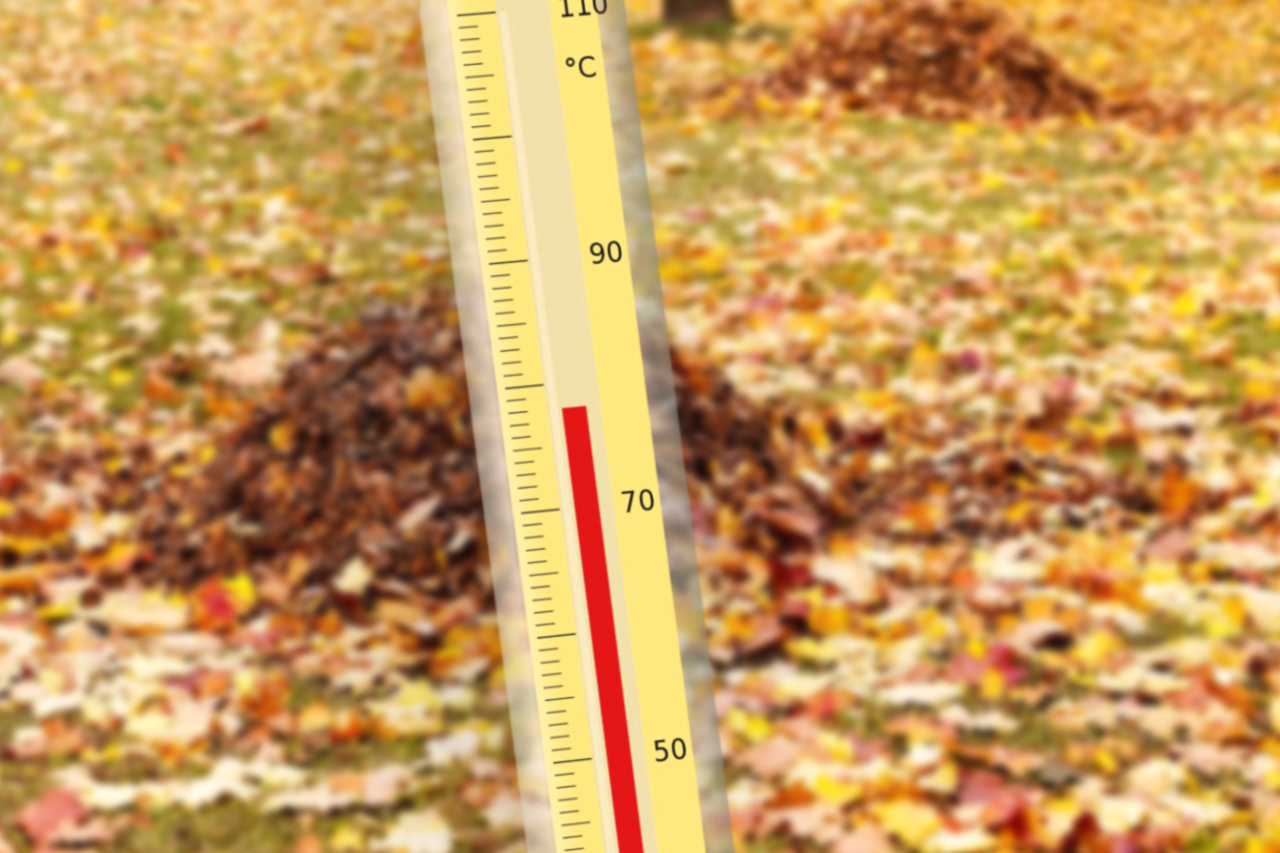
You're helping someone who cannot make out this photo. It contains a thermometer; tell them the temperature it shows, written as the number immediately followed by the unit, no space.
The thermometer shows 78°C
